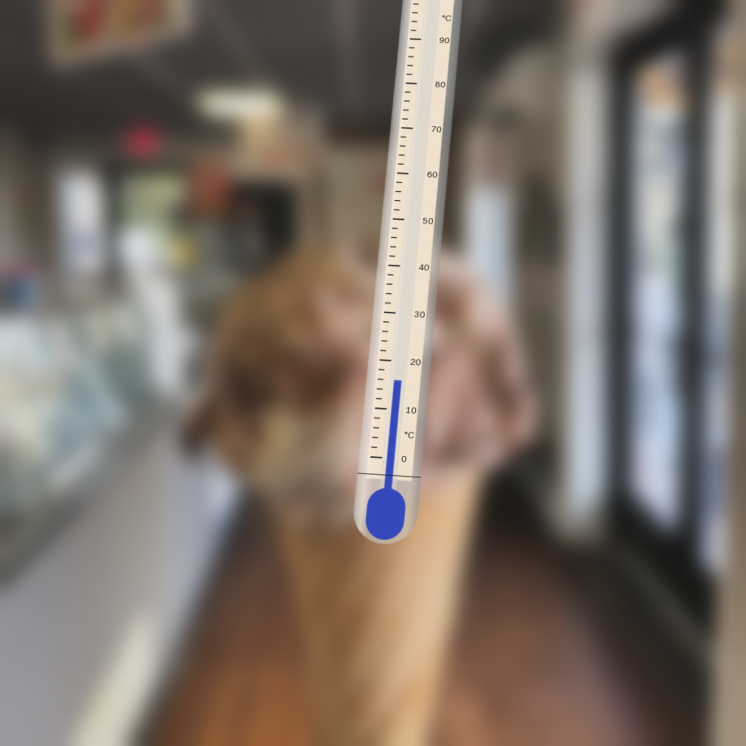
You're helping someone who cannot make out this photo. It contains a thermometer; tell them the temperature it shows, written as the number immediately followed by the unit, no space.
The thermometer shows 16°C
